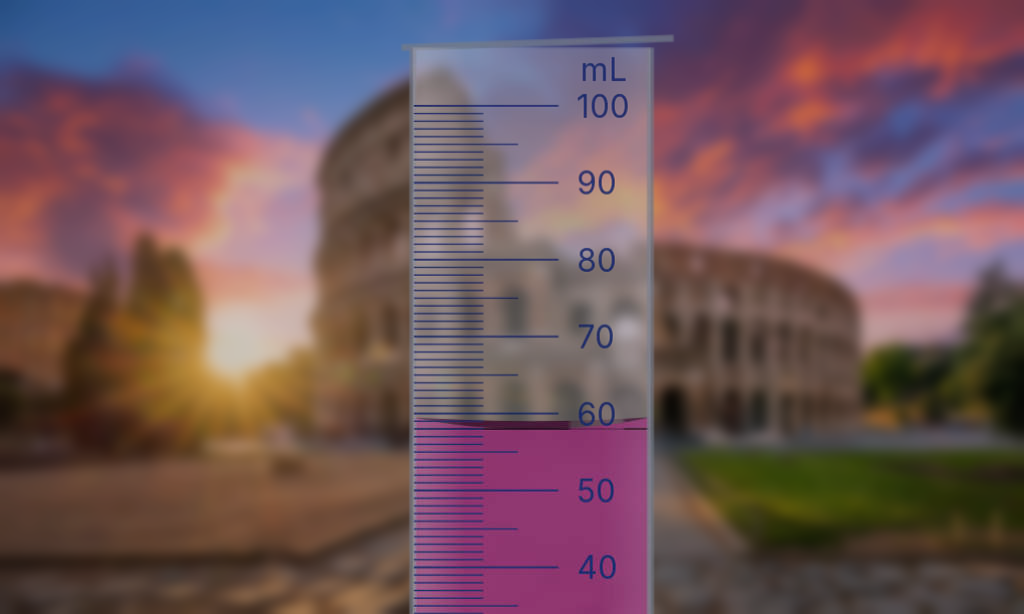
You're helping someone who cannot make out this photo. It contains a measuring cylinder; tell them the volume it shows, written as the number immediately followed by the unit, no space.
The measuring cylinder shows 58mL
